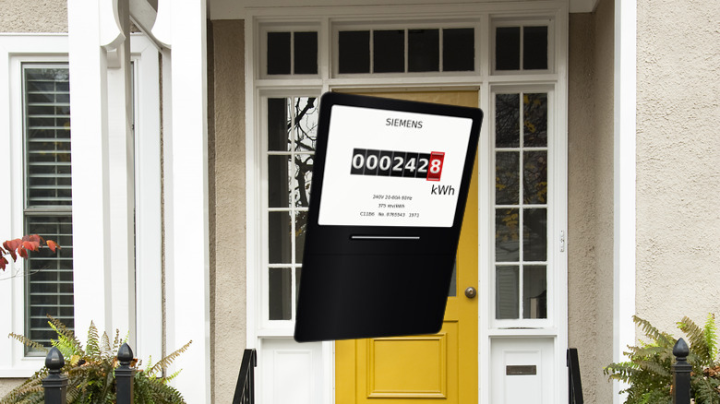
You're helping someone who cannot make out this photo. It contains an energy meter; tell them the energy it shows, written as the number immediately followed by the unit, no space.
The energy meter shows 242.8kWh
